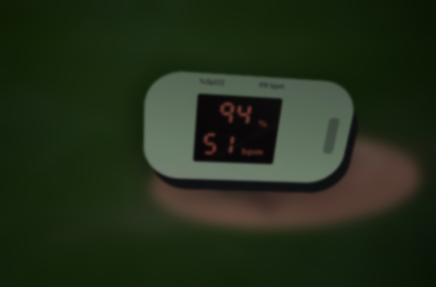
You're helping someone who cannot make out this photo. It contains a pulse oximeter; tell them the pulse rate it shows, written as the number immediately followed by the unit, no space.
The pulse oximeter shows 51bpm
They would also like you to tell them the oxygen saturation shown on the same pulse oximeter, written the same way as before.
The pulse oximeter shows 94%
